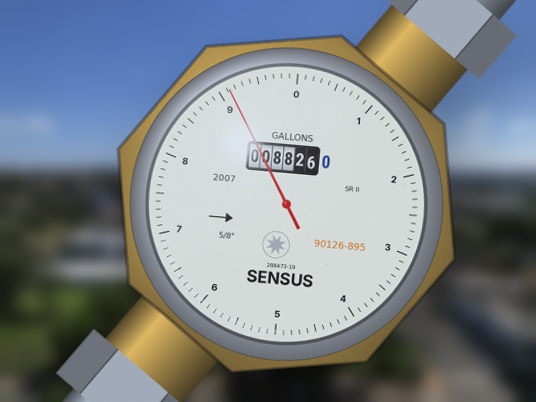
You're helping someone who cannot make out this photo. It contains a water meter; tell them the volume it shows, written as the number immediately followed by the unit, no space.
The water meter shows 88259.1gal
